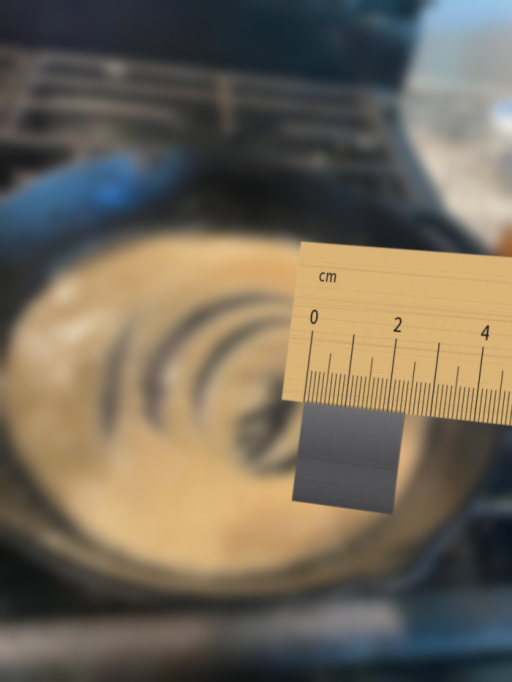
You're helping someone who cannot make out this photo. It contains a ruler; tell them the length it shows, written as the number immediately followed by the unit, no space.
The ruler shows 2.4cm
